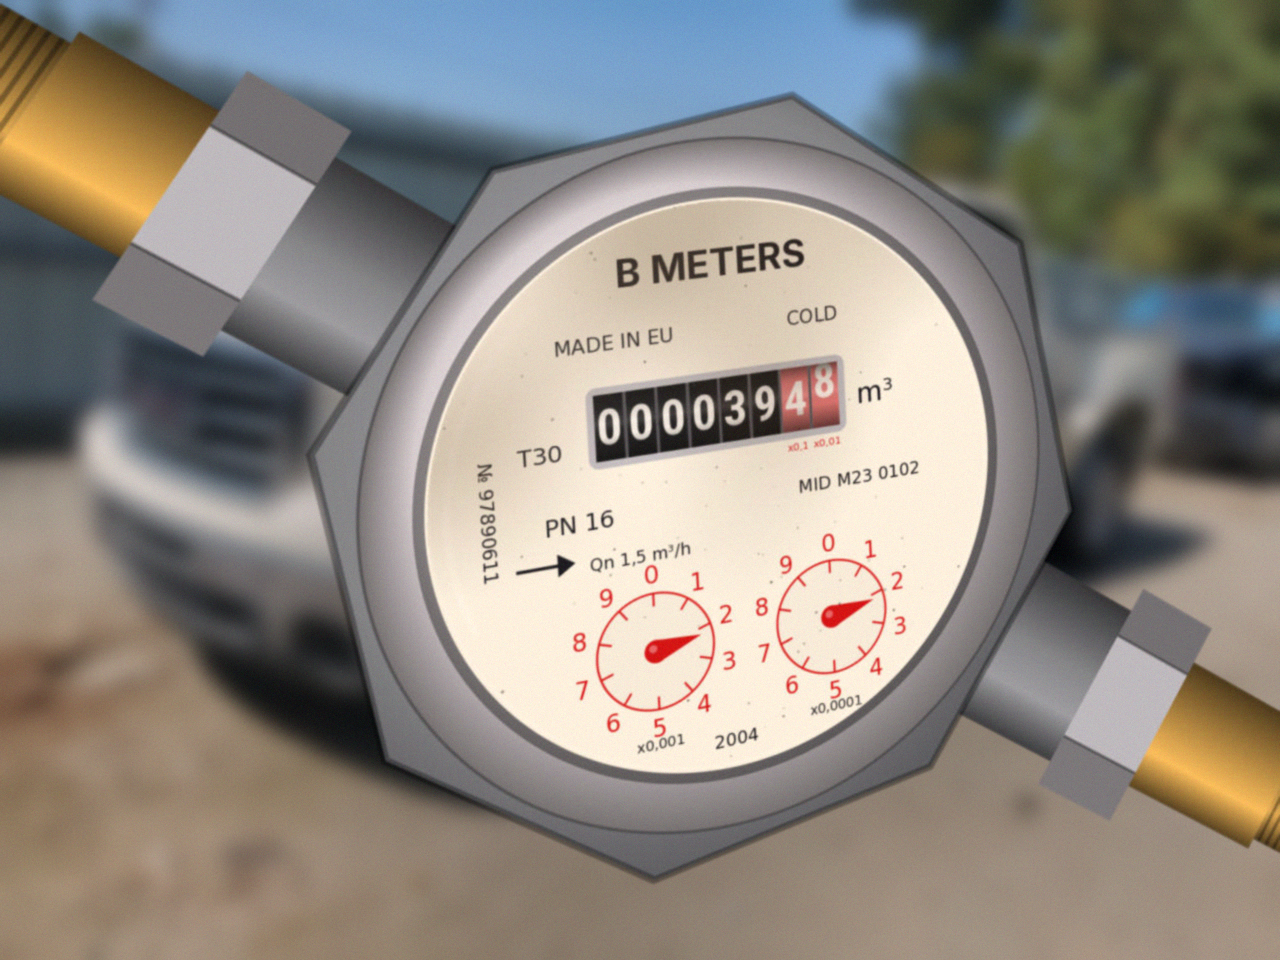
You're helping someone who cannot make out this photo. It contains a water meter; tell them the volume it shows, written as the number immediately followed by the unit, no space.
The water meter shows 39.4822m³
